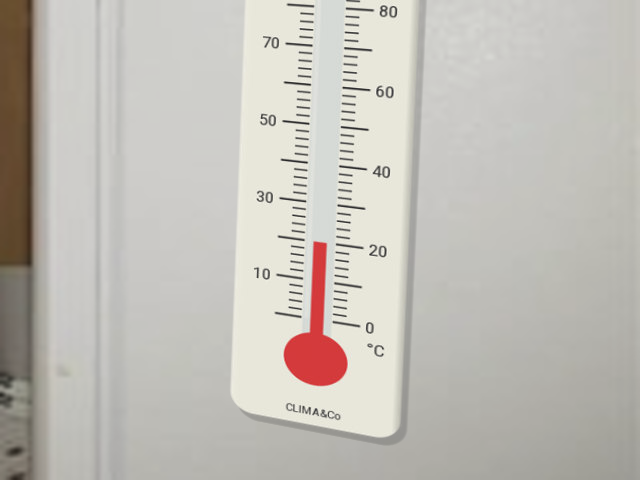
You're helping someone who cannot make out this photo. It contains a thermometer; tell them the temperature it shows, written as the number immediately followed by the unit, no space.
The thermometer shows 20°C
